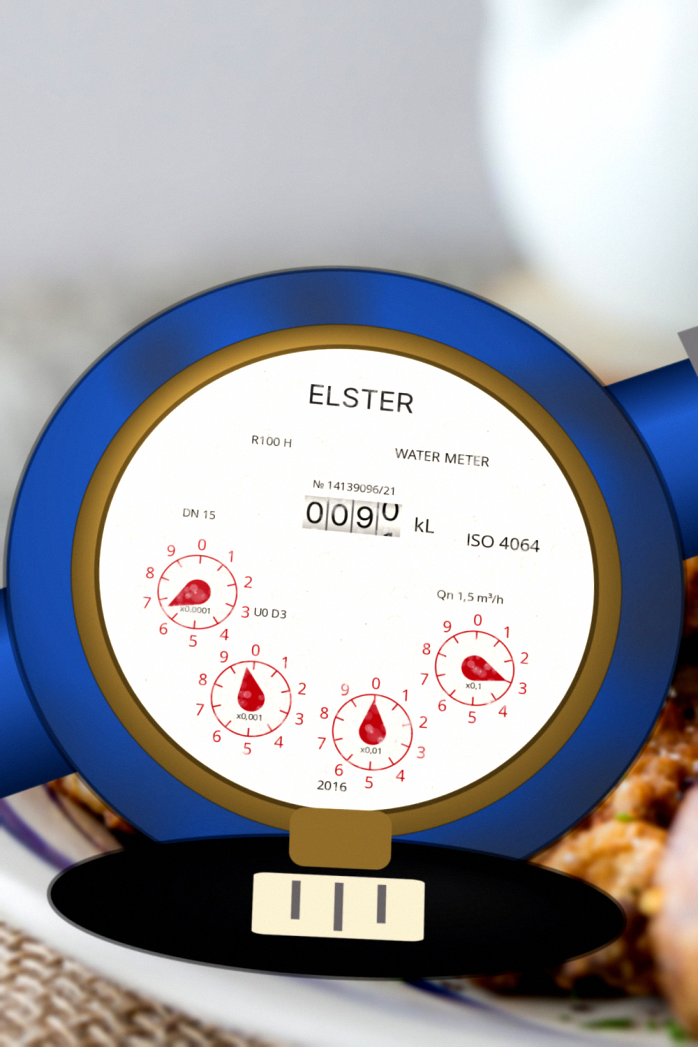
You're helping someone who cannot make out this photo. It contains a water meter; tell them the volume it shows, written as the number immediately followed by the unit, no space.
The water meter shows 90.2996kL
